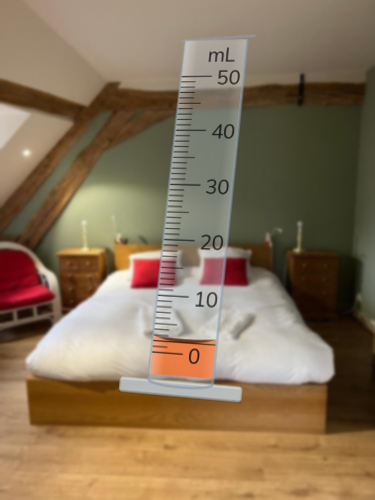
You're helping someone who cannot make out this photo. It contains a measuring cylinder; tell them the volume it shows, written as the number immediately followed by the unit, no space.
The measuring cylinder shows 2mL
